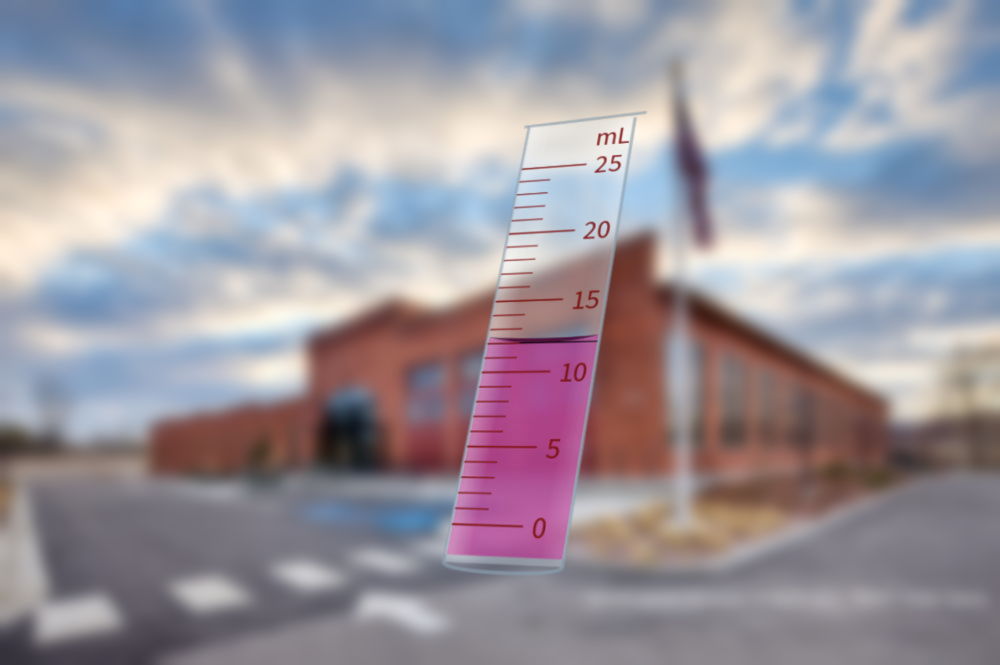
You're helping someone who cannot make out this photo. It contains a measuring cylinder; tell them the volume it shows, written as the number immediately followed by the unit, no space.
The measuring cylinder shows 12mL
